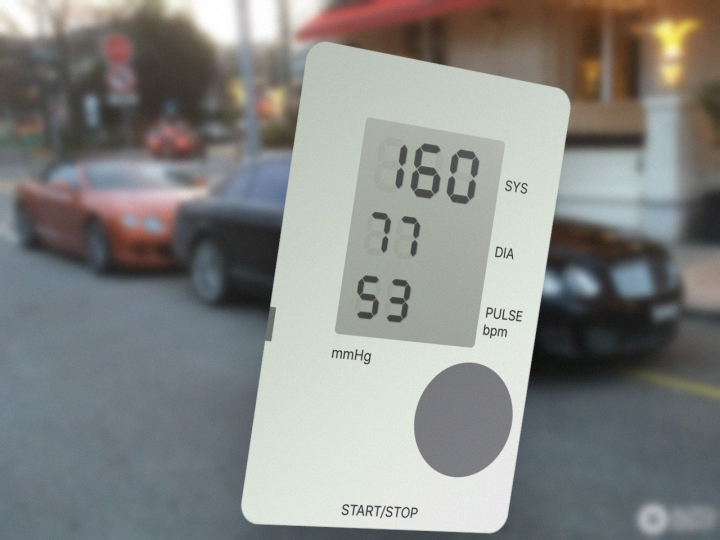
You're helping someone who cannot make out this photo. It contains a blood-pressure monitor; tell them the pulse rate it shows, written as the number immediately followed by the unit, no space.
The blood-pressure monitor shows 53bpm
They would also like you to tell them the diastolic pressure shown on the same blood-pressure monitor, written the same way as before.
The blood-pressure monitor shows 77mmHg
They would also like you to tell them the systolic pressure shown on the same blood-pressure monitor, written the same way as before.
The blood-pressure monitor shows 160mmHg
